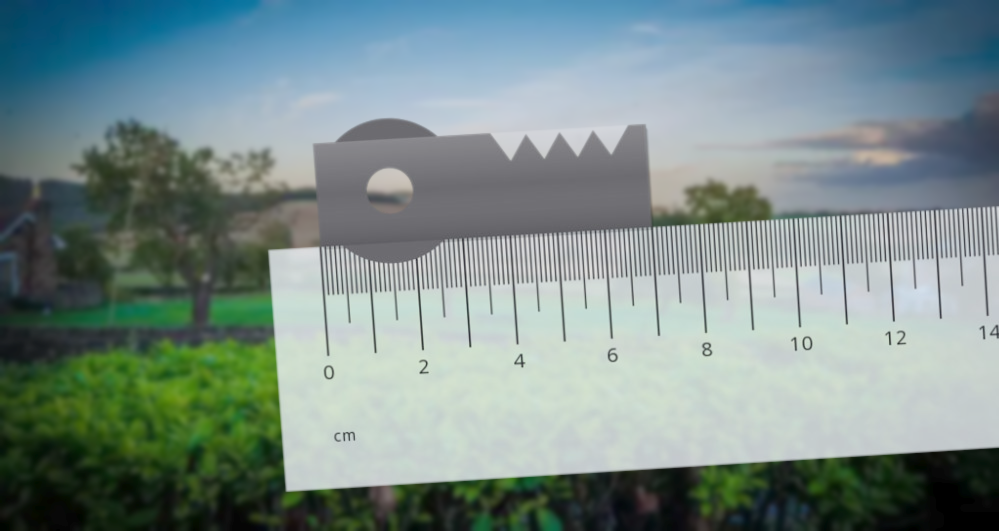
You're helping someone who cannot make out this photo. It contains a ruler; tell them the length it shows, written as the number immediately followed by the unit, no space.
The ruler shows 7cm
